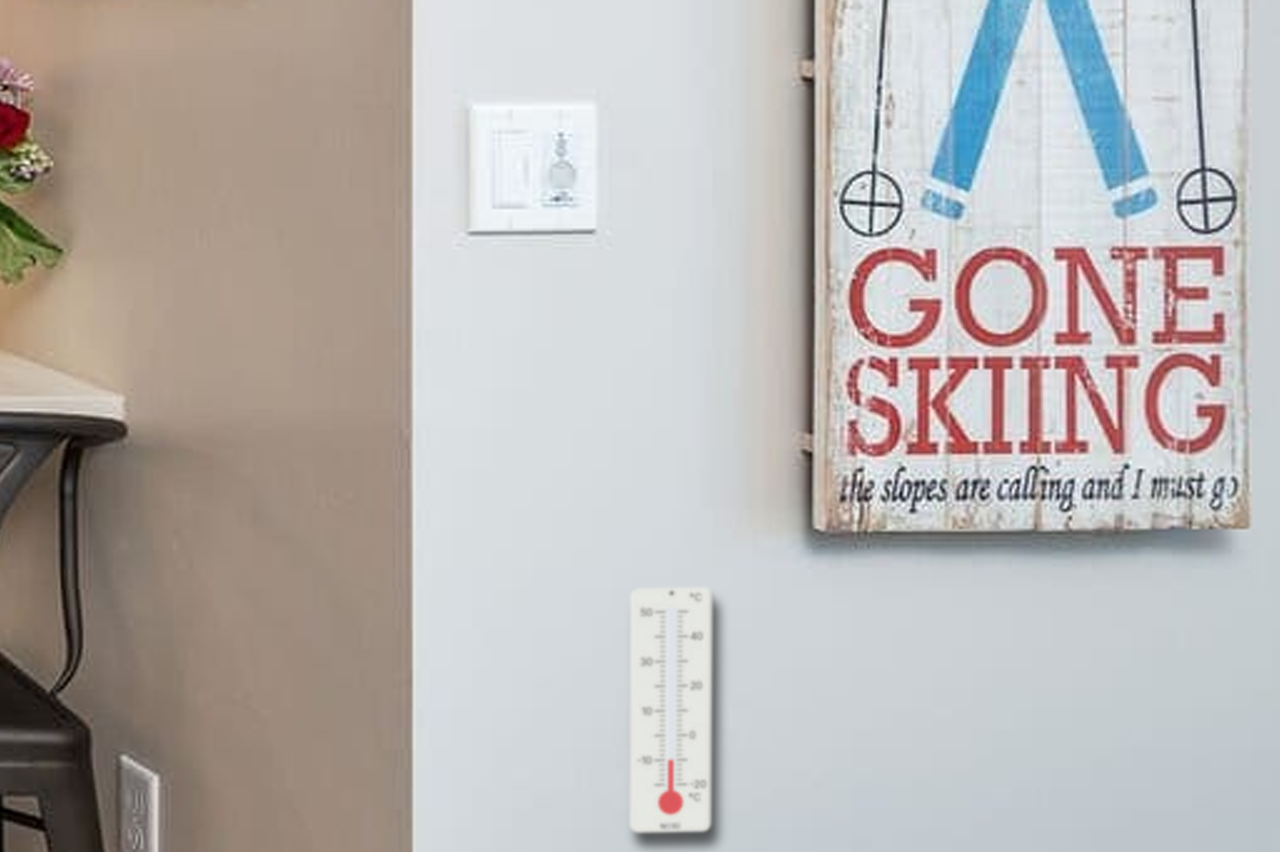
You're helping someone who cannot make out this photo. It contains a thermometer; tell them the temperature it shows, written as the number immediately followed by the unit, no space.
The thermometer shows -10°C
